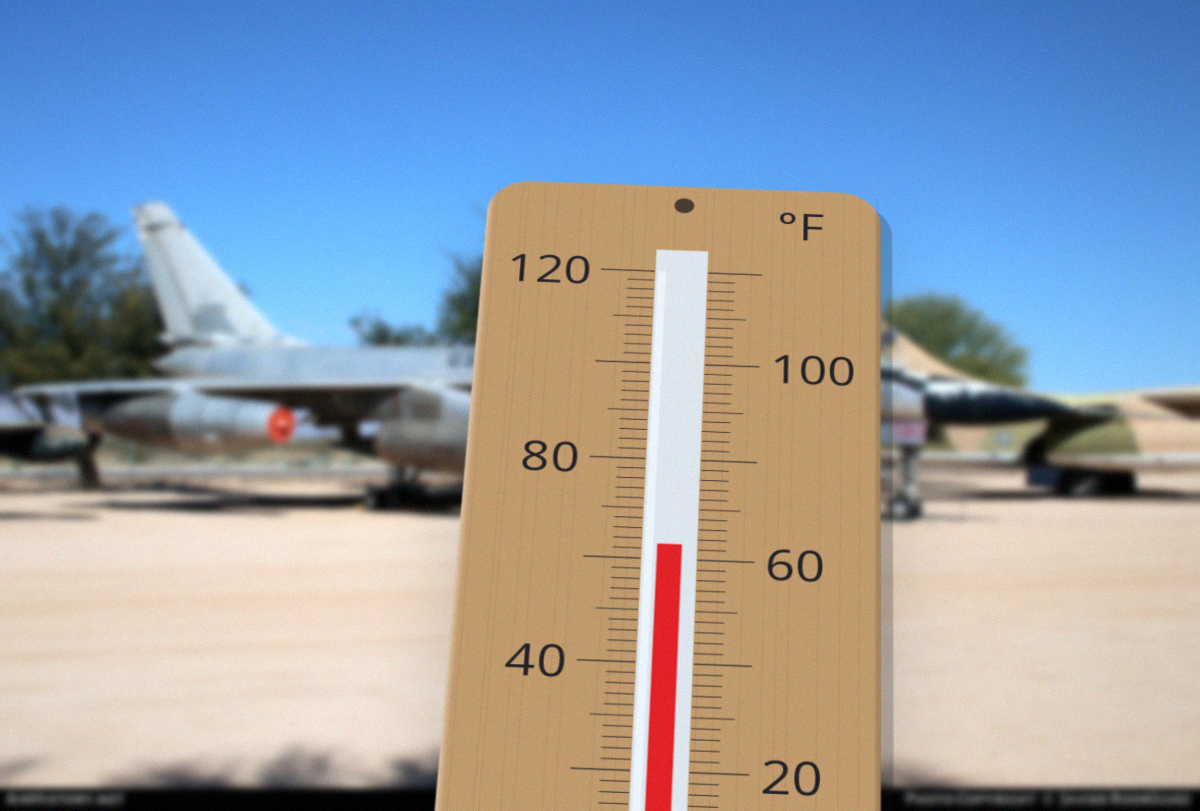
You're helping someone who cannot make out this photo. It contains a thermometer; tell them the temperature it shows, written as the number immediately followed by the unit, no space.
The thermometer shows 63°F
